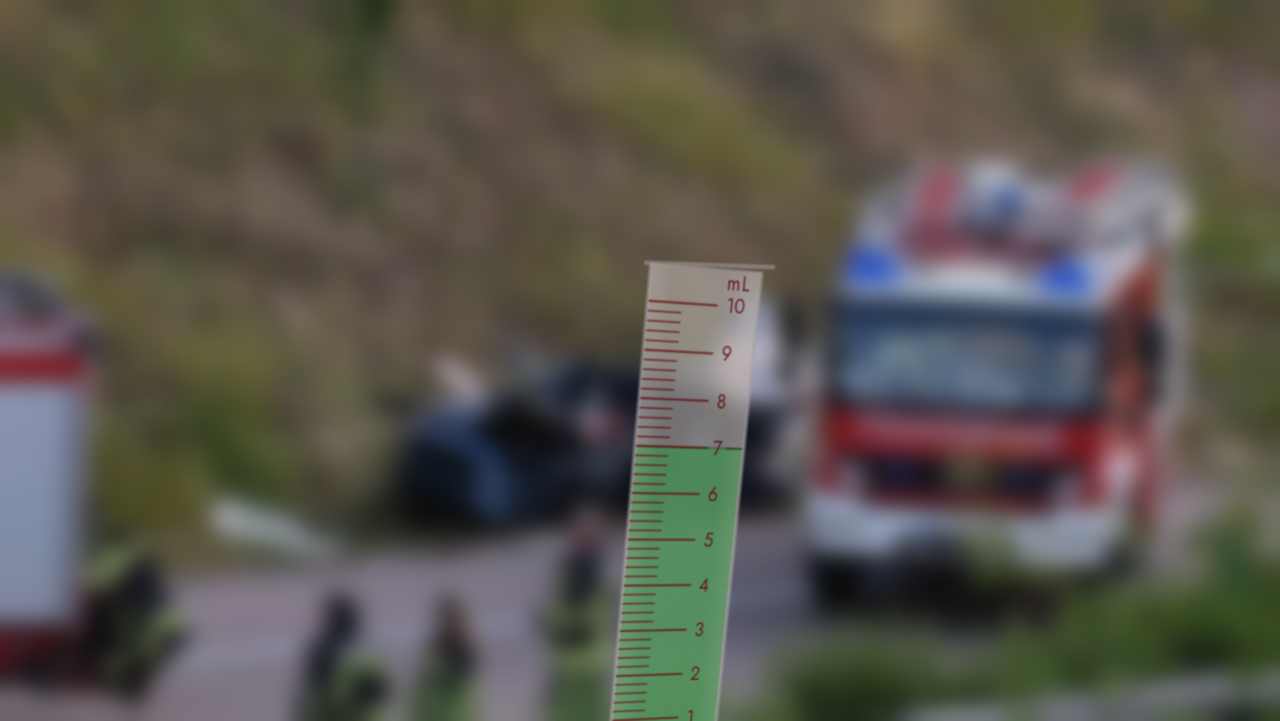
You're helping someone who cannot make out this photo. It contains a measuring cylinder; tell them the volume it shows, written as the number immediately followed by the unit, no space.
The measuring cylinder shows 7mL
